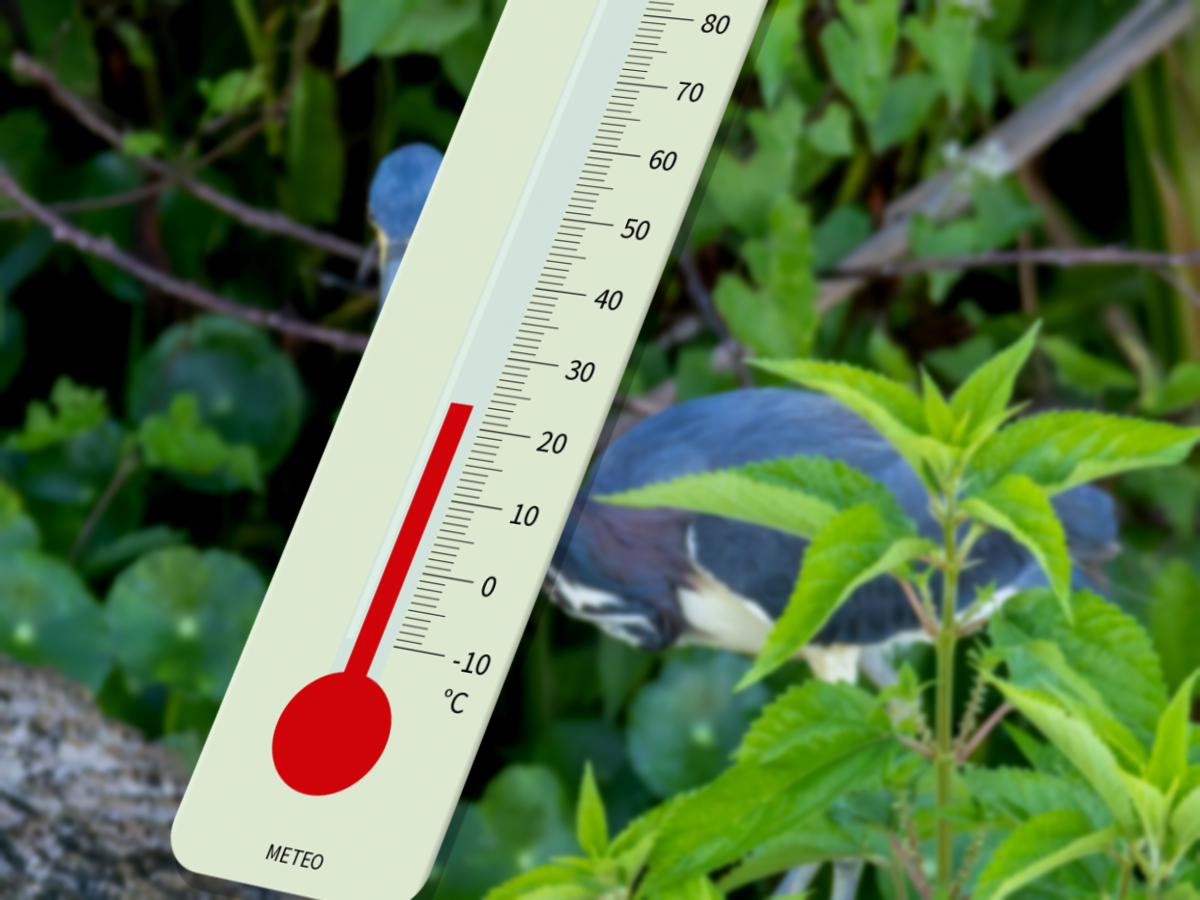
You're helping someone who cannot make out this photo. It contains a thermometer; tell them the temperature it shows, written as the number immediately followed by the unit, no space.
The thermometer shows 23°C
